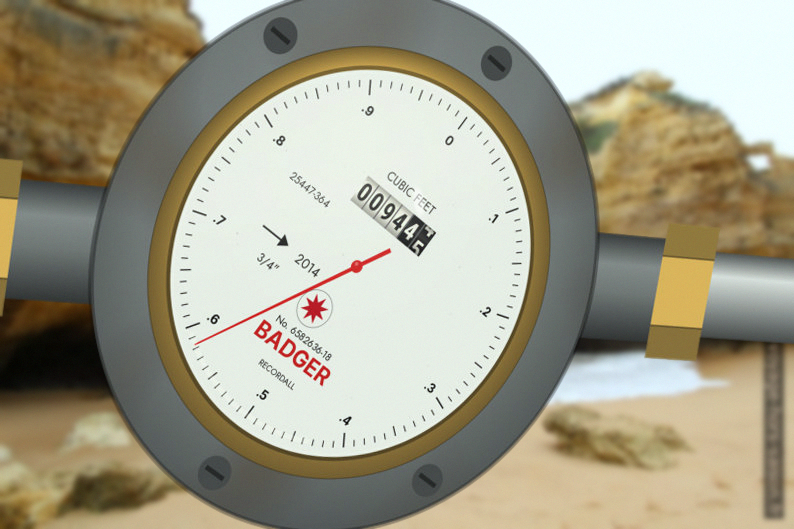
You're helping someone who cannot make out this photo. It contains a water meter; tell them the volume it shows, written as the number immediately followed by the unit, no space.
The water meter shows 9444.58ft³
